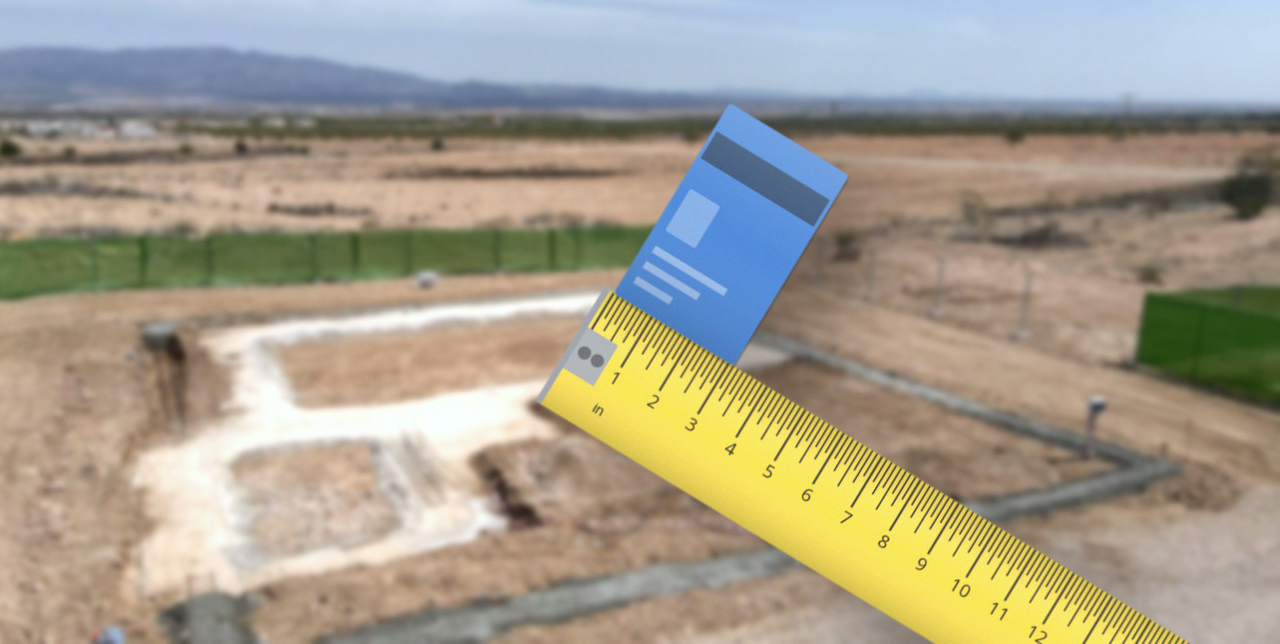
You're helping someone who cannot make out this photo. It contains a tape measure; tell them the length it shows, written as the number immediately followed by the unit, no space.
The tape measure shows 3.125in
